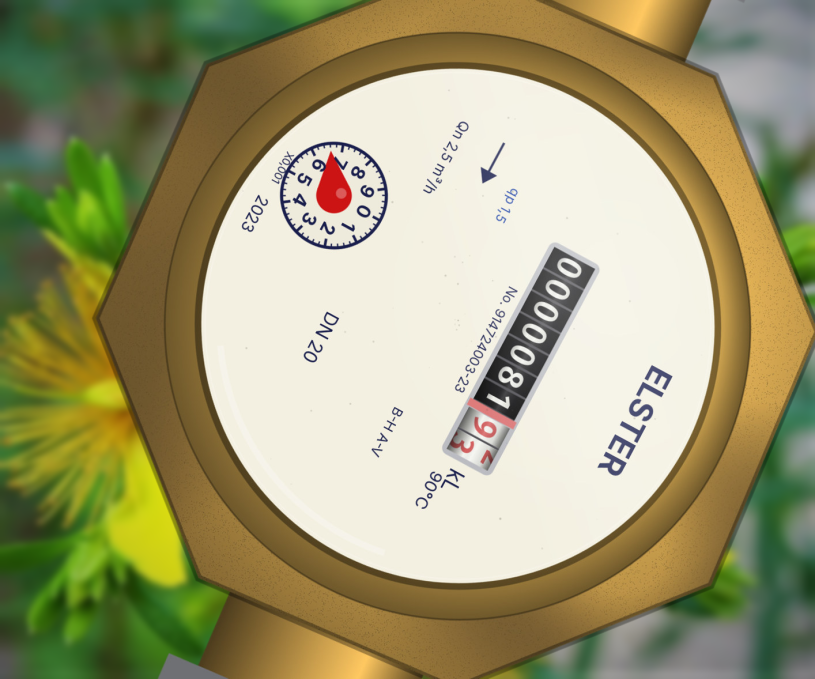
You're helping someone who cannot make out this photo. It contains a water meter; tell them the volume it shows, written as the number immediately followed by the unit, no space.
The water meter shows 81.926kL
